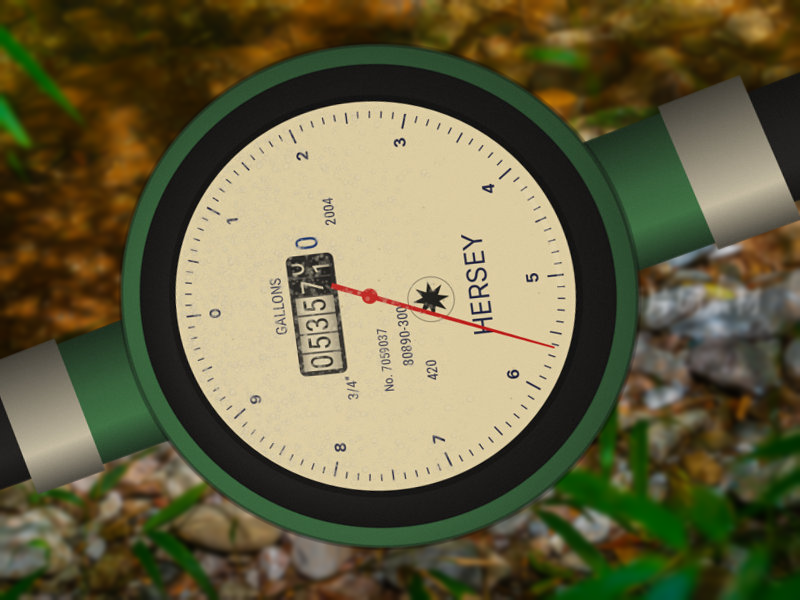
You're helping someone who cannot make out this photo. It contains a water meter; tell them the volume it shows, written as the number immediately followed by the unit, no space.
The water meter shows 535705.6gal
